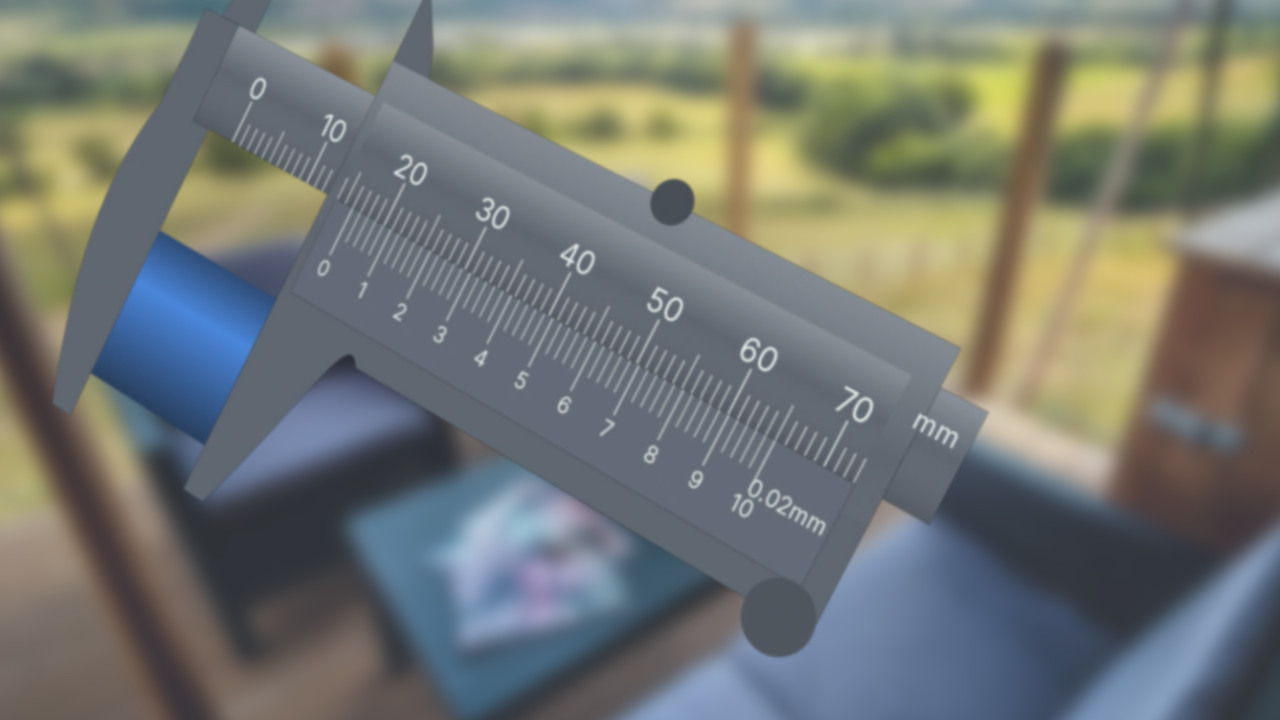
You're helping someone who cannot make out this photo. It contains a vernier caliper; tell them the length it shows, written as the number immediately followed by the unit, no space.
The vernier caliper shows 16.0mm
